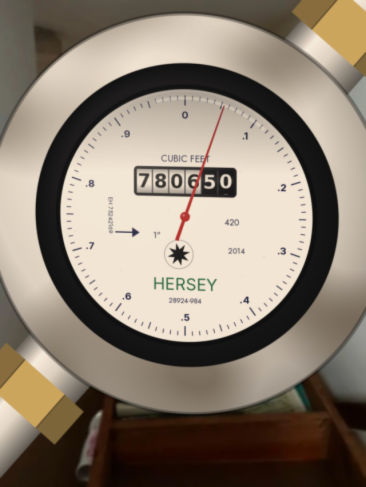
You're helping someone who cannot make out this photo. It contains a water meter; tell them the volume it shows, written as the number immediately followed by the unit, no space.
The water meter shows 780650.05ft³
